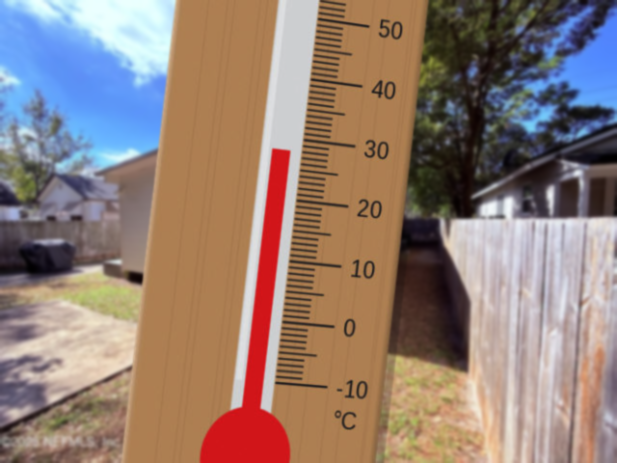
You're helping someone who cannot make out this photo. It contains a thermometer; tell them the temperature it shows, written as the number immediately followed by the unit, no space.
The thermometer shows 28°C
